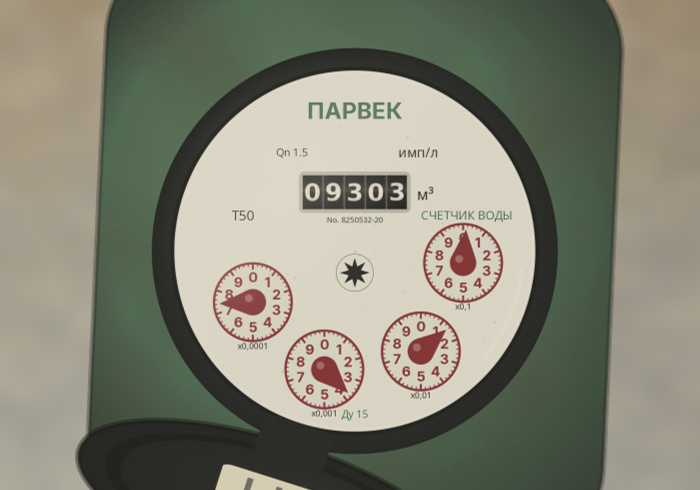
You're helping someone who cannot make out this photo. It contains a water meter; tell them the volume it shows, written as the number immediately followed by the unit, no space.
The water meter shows 9303.0137m³
